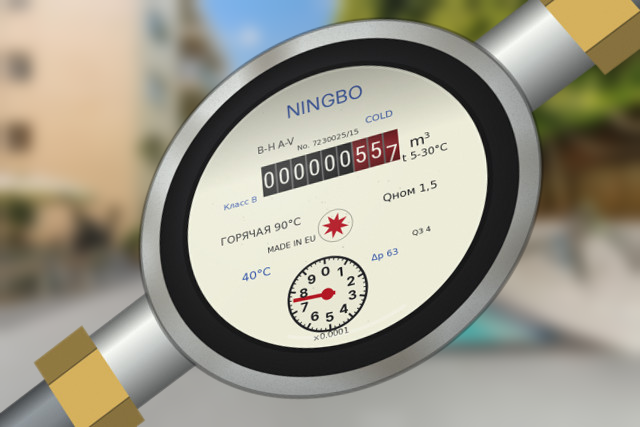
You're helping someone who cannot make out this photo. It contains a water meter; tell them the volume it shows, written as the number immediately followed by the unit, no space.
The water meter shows 0.5567m³
